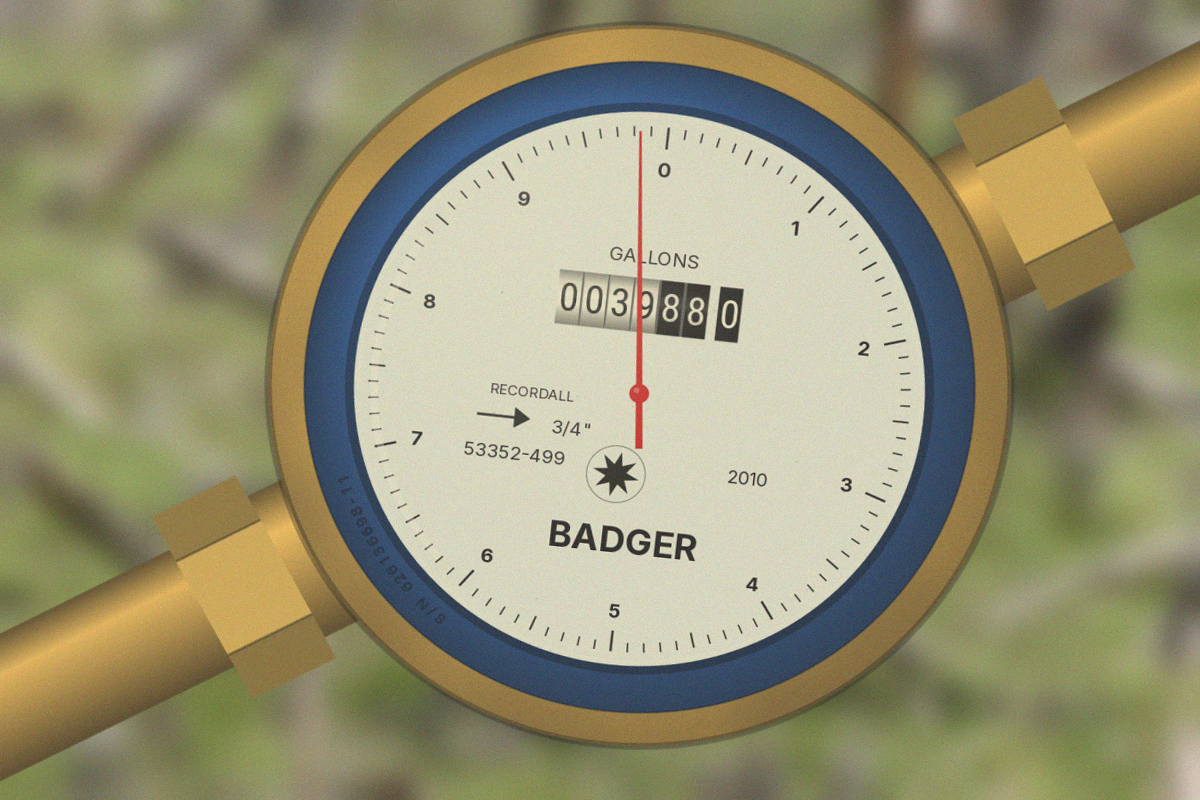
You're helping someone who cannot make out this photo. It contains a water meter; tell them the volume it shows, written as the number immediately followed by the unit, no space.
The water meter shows 39879.8gal
